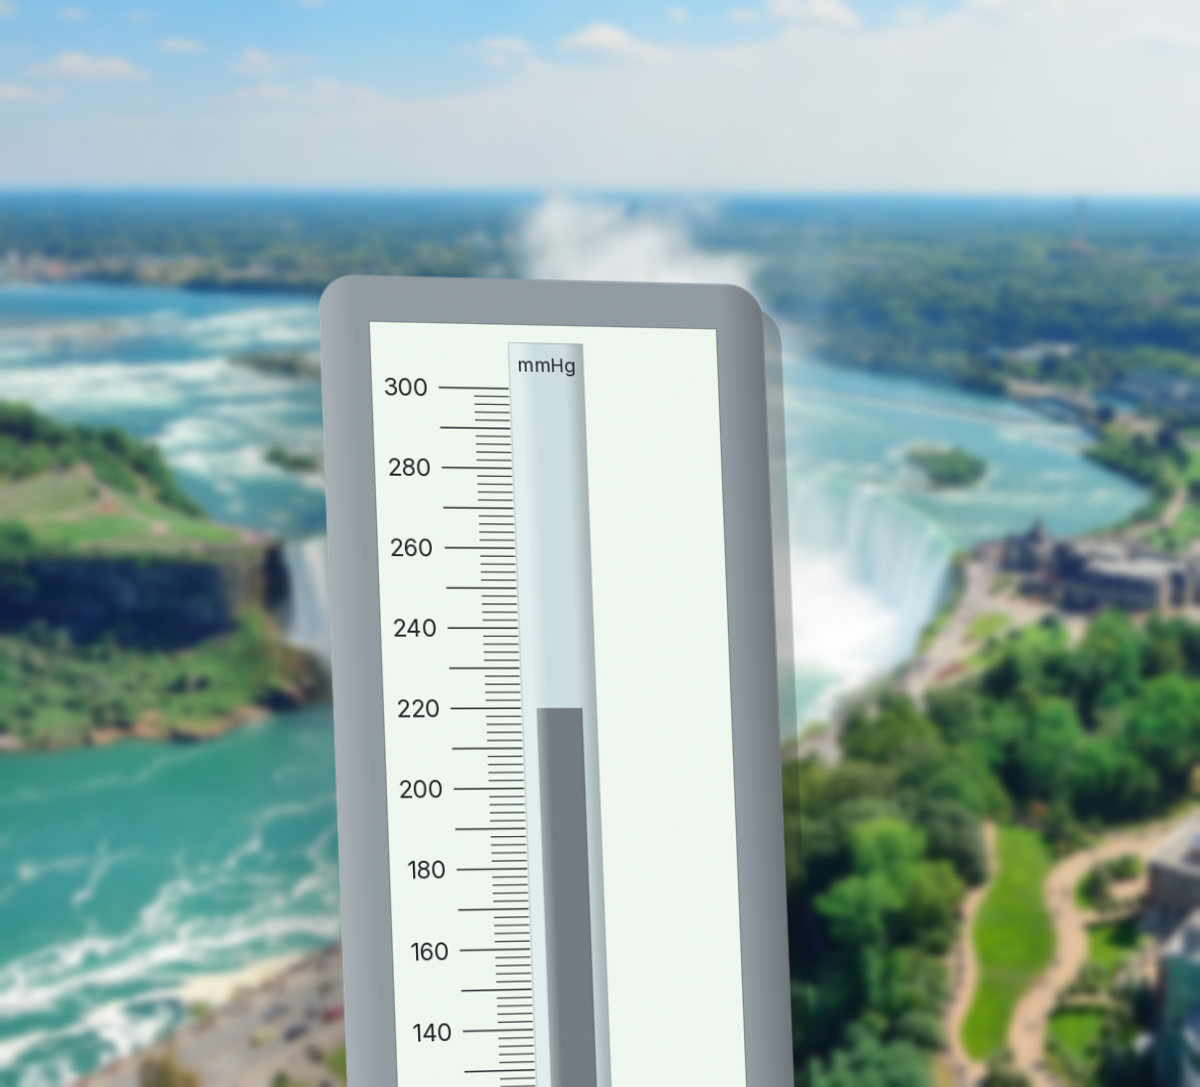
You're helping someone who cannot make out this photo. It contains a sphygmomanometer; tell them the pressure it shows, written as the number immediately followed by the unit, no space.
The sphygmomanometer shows 220mmHg
